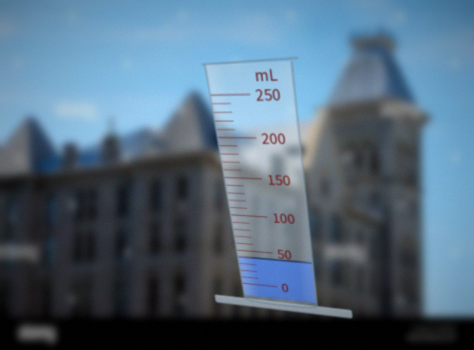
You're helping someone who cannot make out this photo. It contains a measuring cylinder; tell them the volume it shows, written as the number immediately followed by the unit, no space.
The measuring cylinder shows 40mL
